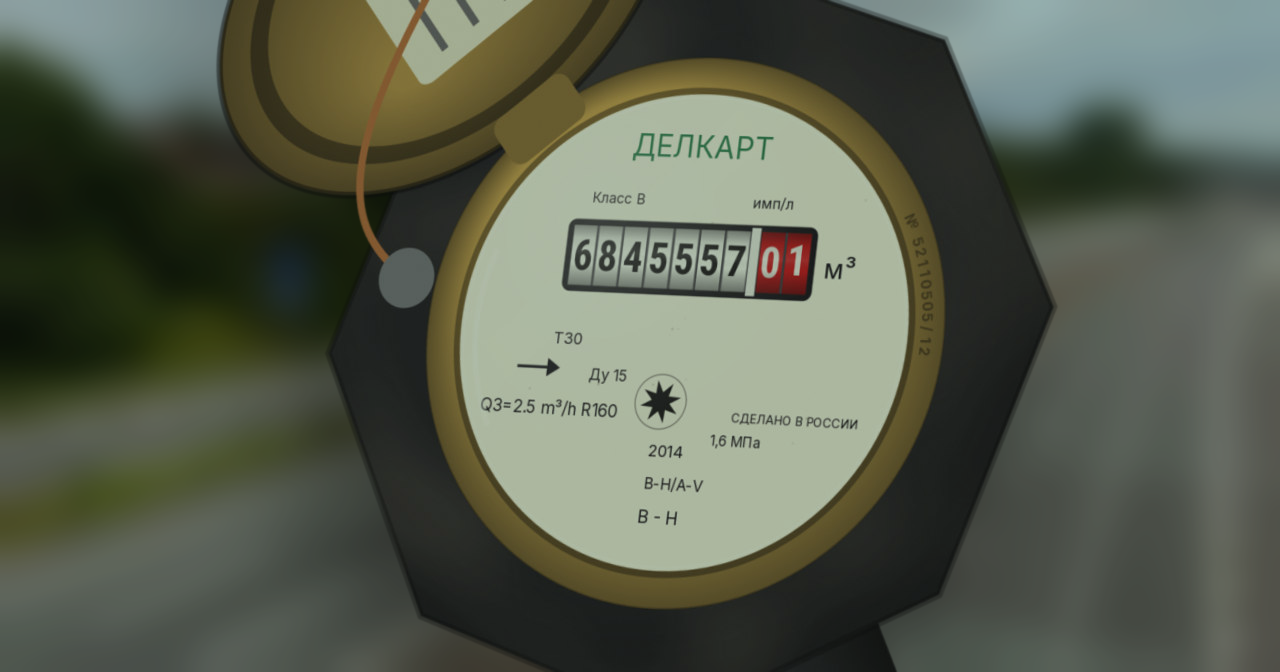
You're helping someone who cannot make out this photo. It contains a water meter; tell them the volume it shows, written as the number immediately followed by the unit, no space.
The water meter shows 6845557.01m³
